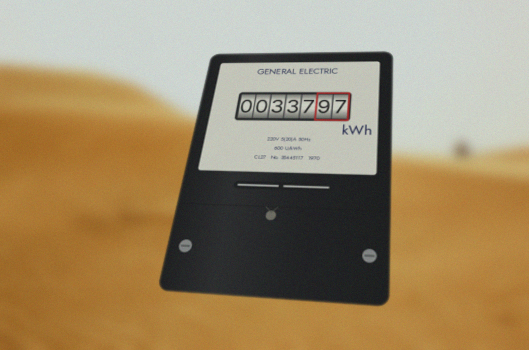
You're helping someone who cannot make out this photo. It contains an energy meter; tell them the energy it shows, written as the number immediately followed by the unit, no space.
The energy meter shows 337.97kWh
